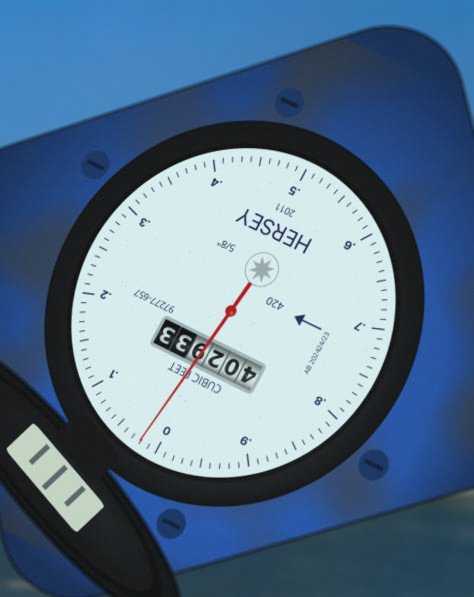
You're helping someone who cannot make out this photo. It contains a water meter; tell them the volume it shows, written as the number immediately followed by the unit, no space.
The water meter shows 402933.02ft³
